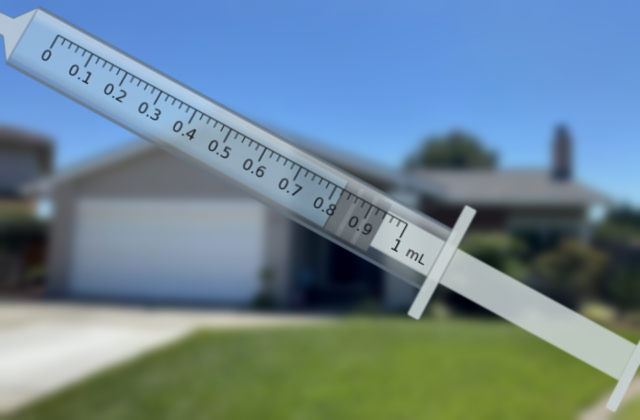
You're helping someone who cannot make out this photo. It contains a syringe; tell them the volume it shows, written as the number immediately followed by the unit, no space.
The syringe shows 0.82mL
